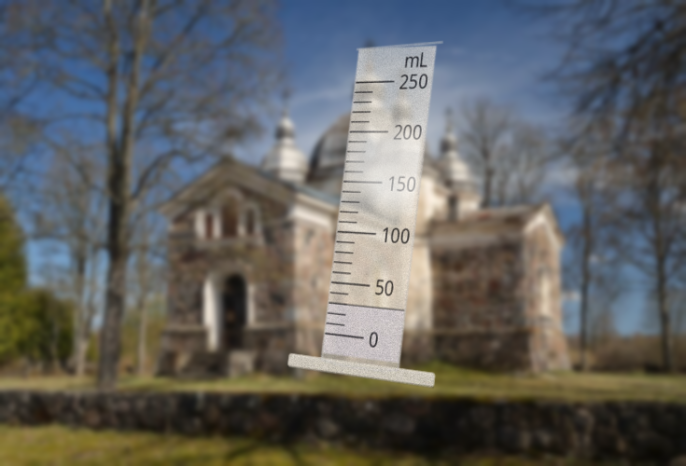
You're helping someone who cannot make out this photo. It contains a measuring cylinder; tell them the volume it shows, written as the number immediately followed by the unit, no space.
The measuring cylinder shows 30mL
